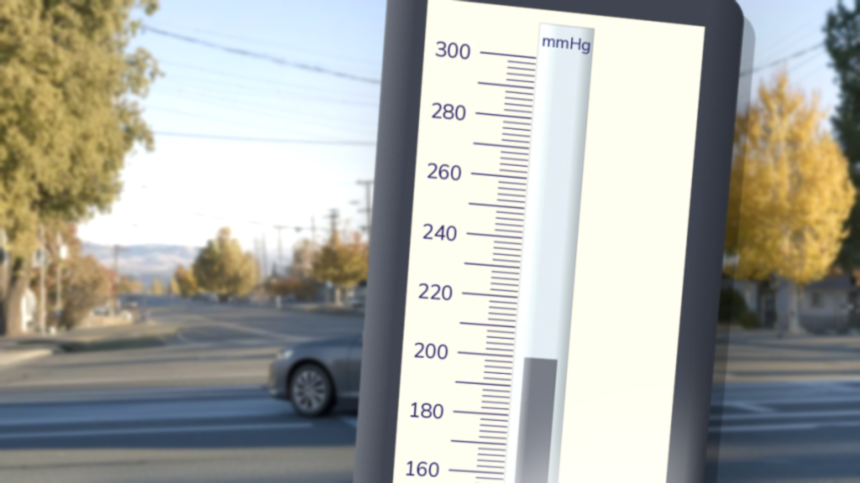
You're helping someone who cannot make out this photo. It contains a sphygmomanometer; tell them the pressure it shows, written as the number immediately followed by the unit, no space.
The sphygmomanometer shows 200mmHg
